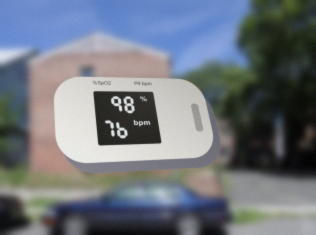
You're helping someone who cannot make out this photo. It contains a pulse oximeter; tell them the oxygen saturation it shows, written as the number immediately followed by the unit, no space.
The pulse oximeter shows 98%
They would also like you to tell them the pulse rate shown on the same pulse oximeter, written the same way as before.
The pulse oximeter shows 76bpm
